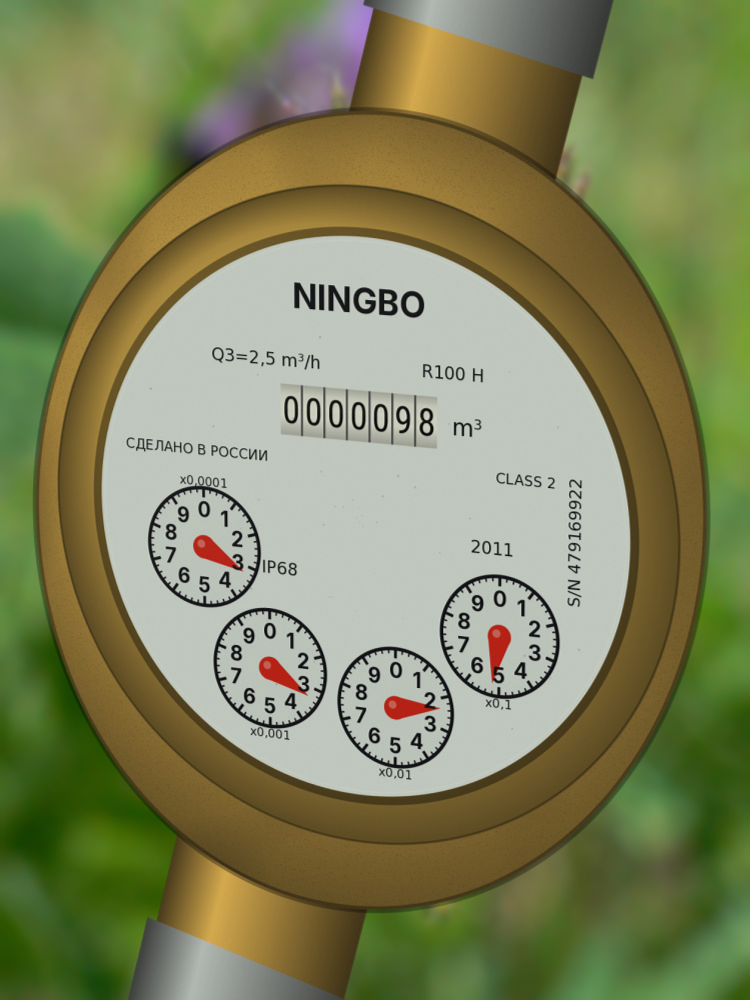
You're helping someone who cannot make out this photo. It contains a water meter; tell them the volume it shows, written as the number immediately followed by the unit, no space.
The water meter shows 98.5233m³
